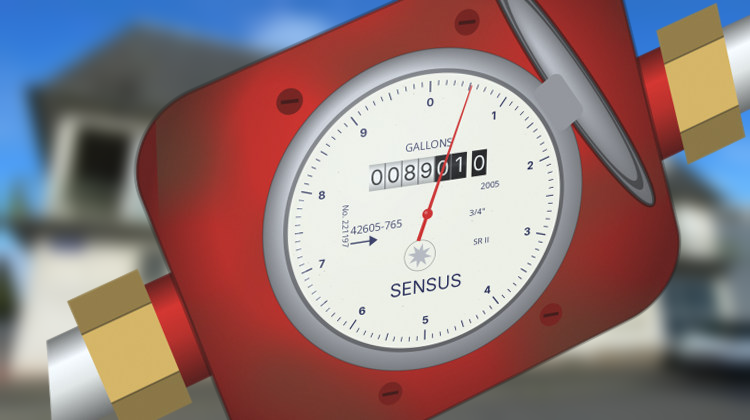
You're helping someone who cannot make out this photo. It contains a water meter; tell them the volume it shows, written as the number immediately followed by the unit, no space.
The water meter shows 89010.5gal
